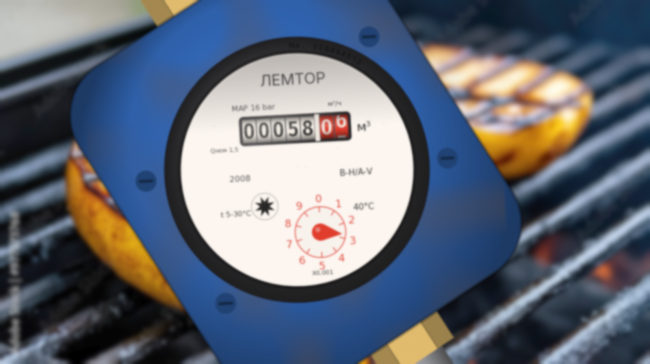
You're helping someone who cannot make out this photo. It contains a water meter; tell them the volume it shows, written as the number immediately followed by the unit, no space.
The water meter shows 58.062m³
